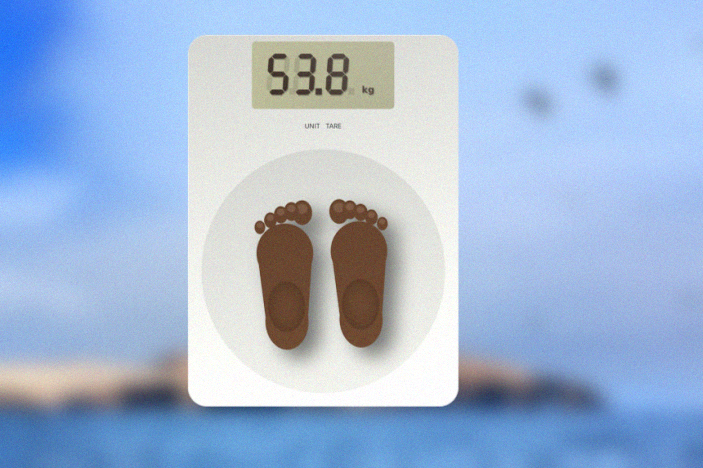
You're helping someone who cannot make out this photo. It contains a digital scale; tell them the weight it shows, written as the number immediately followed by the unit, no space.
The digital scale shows 53.8kg
